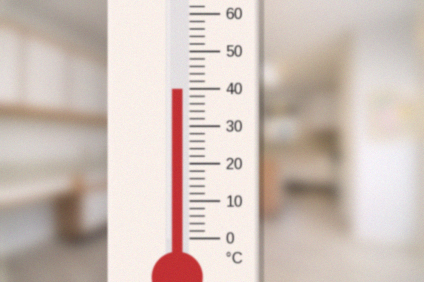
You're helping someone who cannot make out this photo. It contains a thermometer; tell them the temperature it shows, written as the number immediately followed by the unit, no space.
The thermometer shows 40°C
